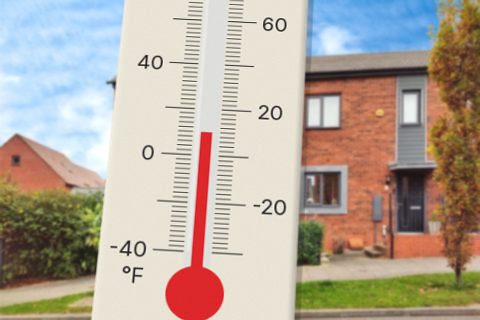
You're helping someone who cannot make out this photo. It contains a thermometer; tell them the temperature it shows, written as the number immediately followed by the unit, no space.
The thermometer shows 10°F
